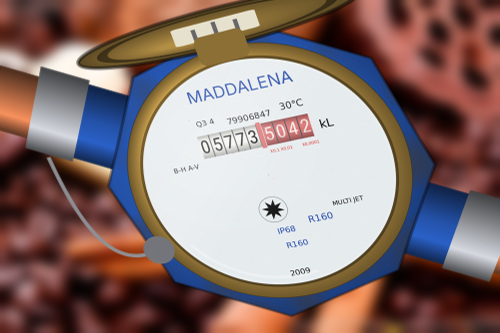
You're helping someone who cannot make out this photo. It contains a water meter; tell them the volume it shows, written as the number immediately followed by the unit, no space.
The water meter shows 5773.5042kL
